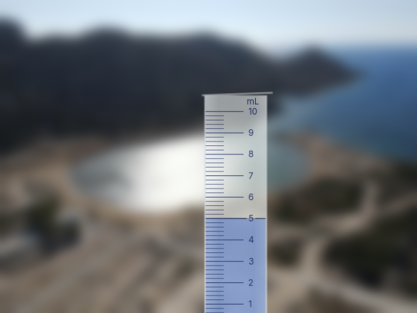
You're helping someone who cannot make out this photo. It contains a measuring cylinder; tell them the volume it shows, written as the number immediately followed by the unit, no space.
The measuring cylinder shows 5mL
